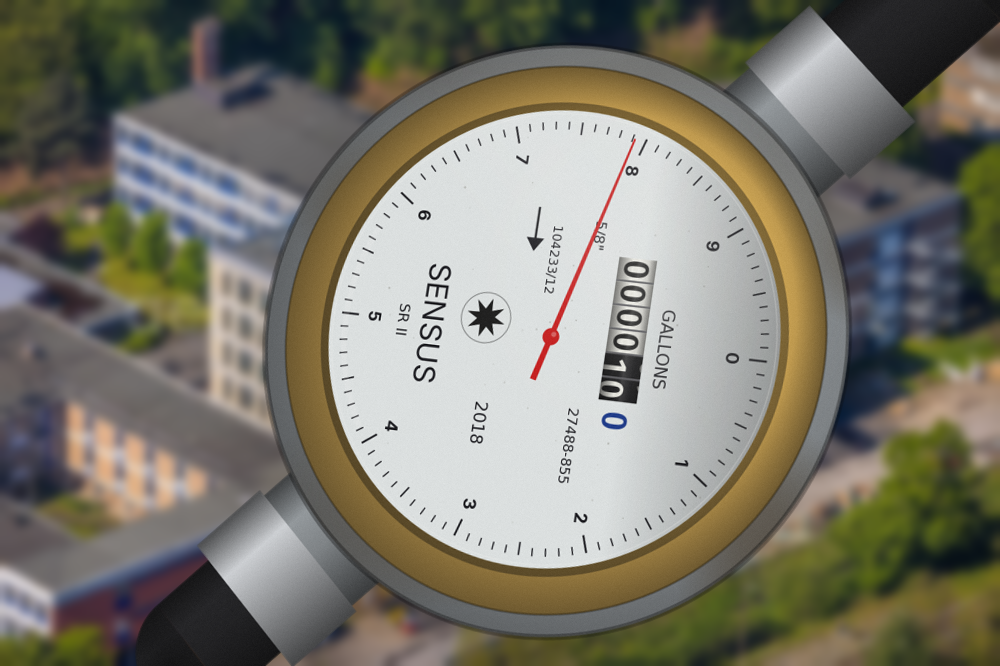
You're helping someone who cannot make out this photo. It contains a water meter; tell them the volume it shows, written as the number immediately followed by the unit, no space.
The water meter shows 97.9gal
